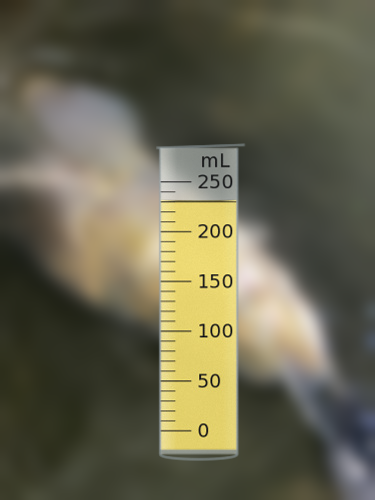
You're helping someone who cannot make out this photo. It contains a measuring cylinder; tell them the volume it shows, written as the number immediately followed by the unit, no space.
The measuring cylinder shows 230mL
